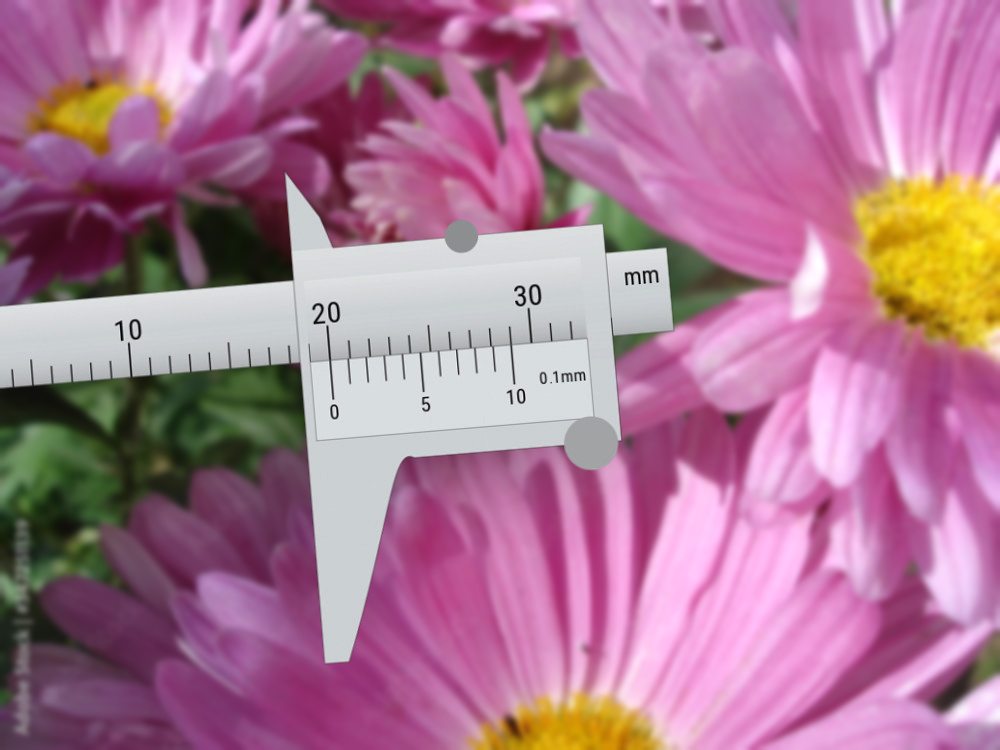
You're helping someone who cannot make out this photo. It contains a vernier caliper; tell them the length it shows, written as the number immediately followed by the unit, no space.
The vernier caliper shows 20.0mm
